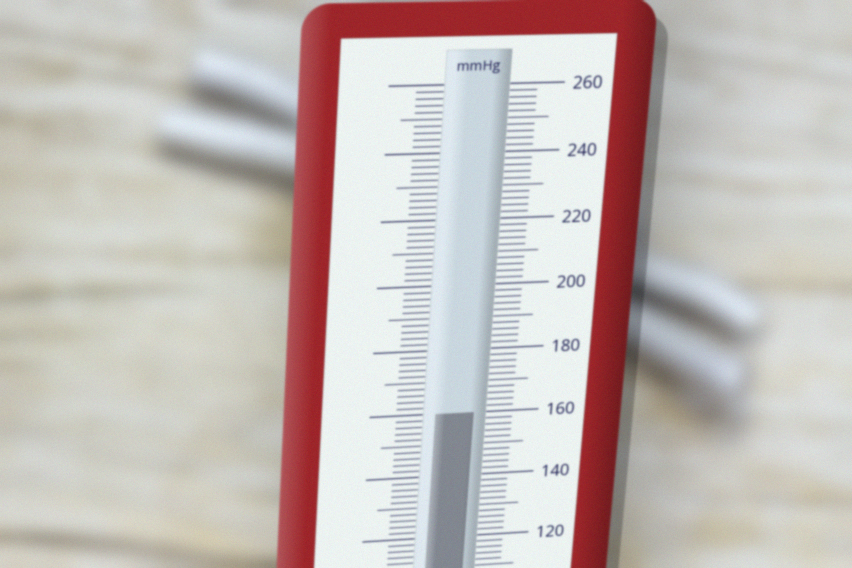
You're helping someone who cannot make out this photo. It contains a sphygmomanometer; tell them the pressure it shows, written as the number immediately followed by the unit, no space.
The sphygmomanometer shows 160mmHg
